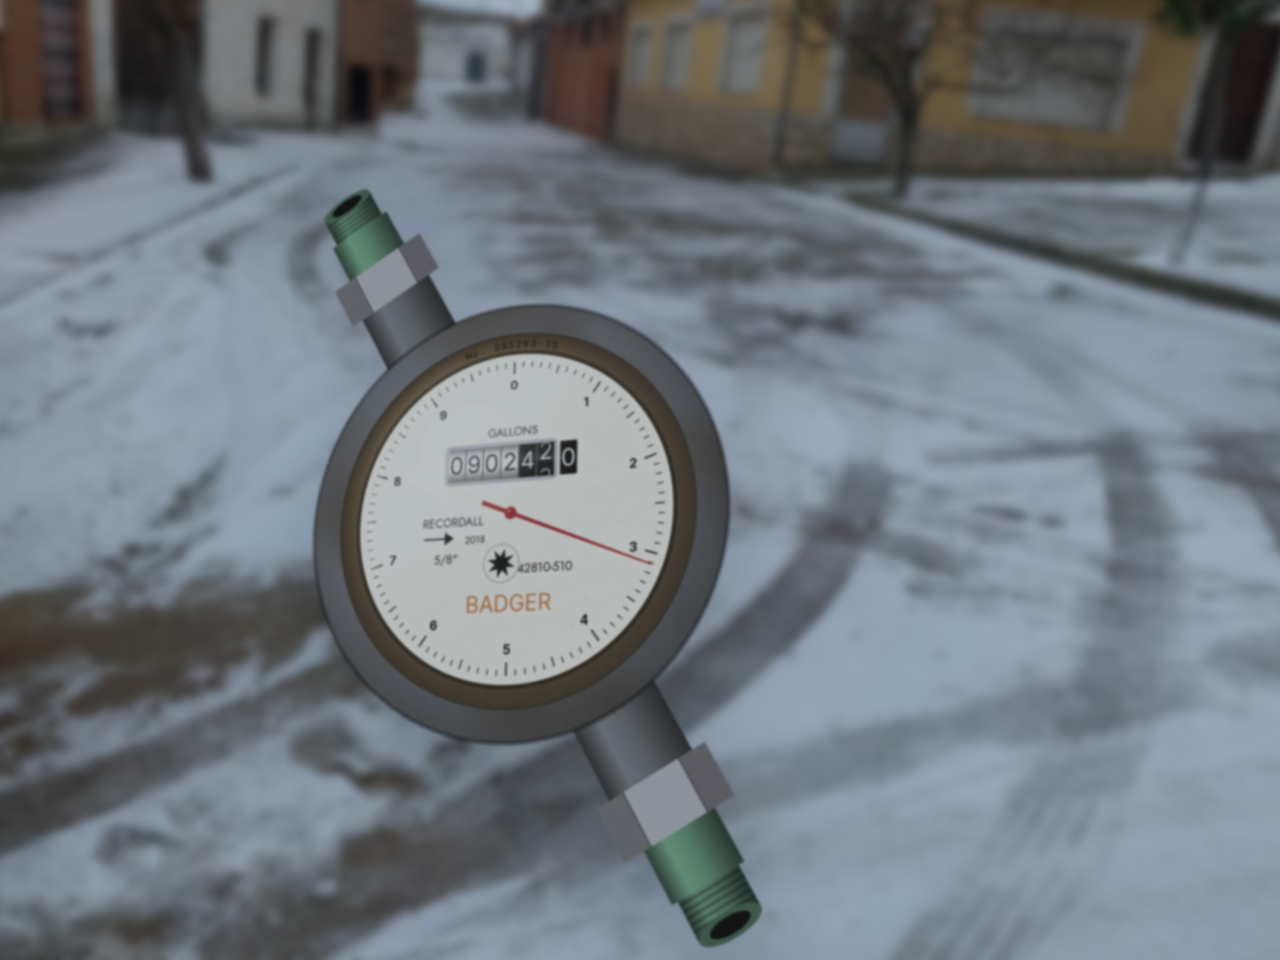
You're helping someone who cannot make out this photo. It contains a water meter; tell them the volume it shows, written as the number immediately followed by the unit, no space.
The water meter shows 902423.1gal
